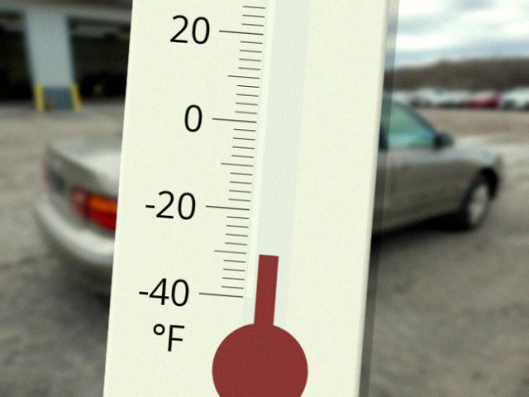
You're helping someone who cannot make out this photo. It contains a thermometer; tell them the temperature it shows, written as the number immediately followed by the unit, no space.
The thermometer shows -30°F
